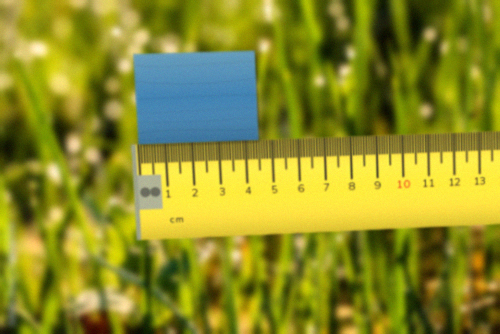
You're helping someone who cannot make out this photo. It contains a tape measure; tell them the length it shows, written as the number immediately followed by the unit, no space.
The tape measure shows 4.5cm
